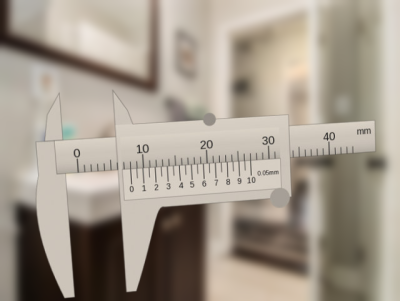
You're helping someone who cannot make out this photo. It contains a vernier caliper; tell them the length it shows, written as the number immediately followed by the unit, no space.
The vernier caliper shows 8.0mm
